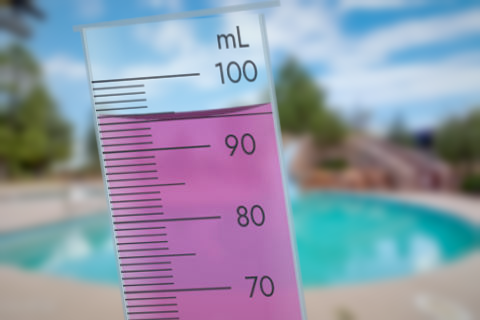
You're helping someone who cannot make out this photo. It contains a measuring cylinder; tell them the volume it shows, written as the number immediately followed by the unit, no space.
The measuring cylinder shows 94mL
